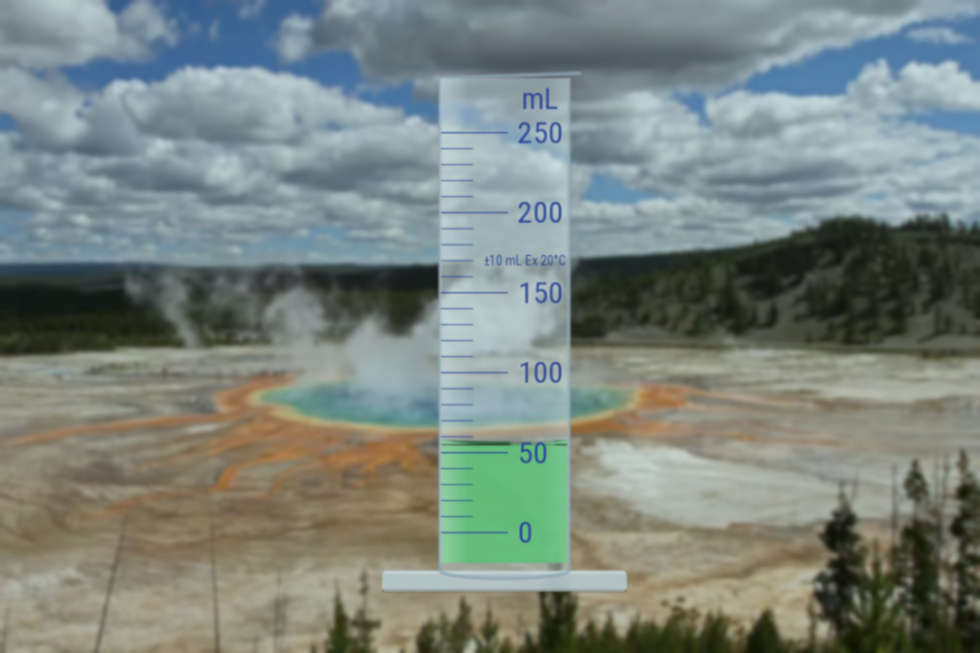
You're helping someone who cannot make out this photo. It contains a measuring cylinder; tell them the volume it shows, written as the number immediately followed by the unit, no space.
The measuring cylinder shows 55mL
